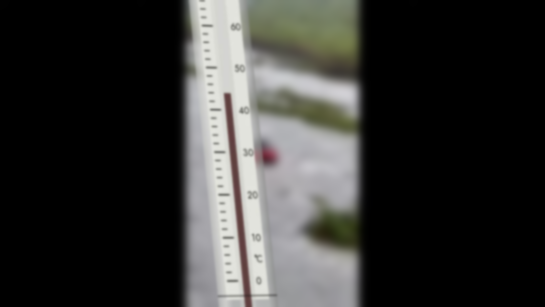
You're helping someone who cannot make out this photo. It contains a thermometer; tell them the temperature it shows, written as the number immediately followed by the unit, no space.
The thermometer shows 44°C
